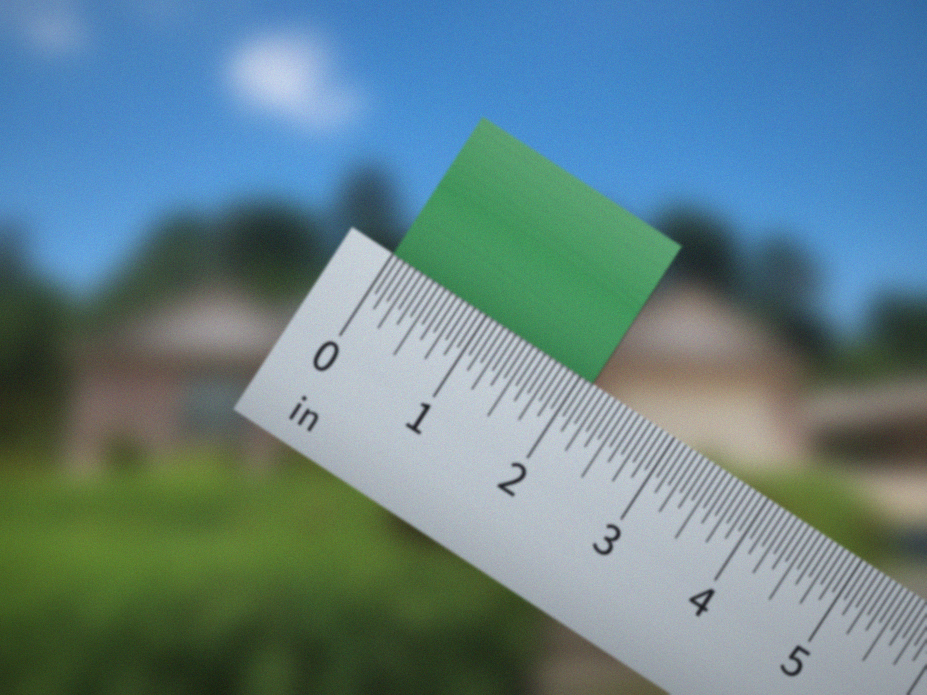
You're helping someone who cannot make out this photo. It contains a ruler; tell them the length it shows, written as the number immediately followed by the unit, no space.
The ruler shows 2.125in
